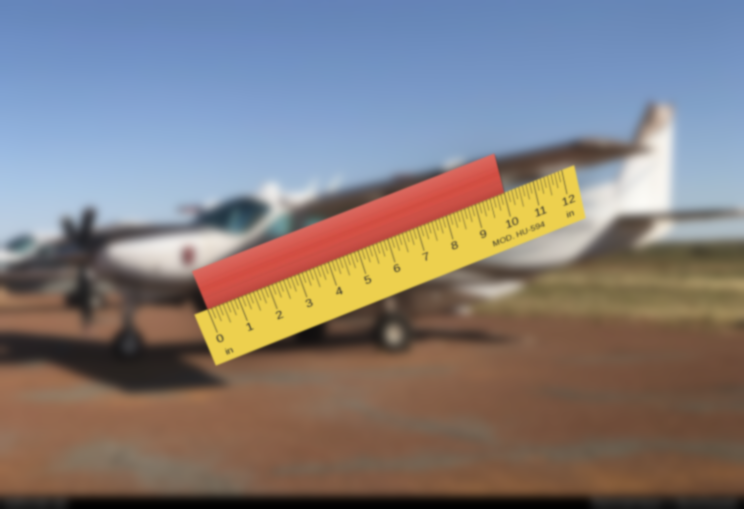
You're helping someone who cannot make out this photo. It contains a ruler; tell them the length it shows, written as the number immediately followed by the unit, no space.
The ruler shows 10in
